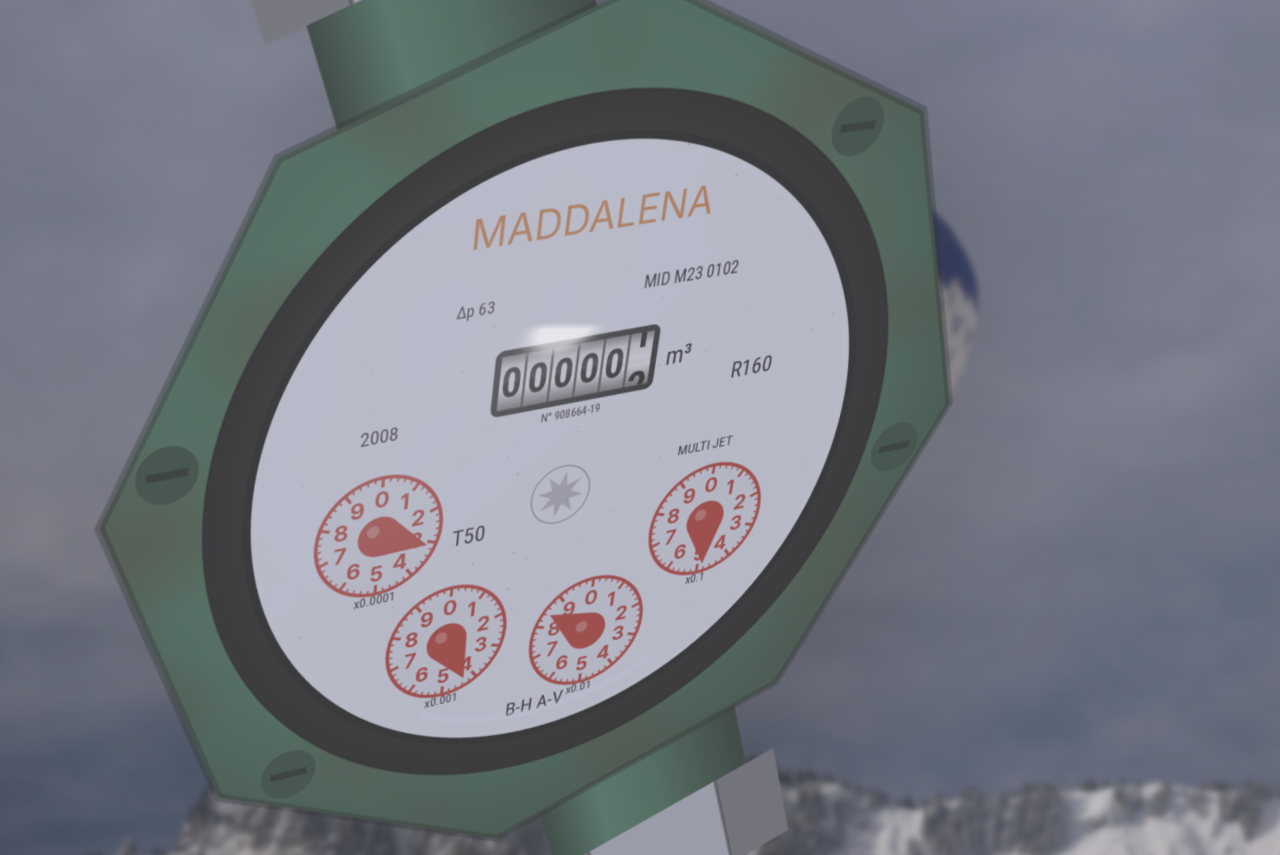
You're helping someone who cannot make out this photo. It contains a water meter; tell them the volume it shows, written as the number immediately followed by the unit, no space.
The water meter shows 1.4843m³
